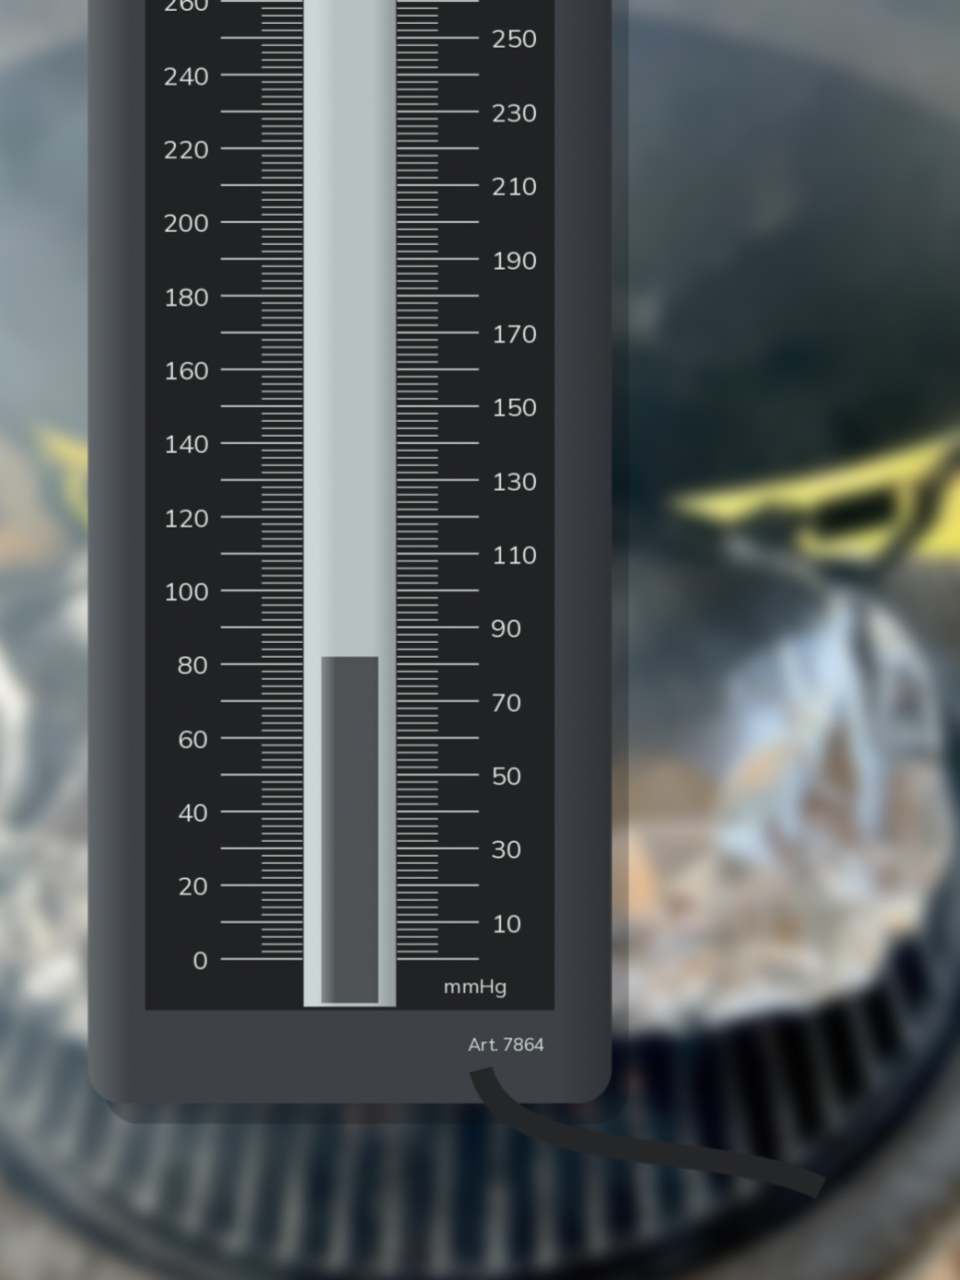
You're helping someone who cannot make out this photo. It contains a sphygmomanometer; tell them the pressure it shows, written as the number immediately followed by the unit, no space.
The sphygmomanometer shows 82mmHg
